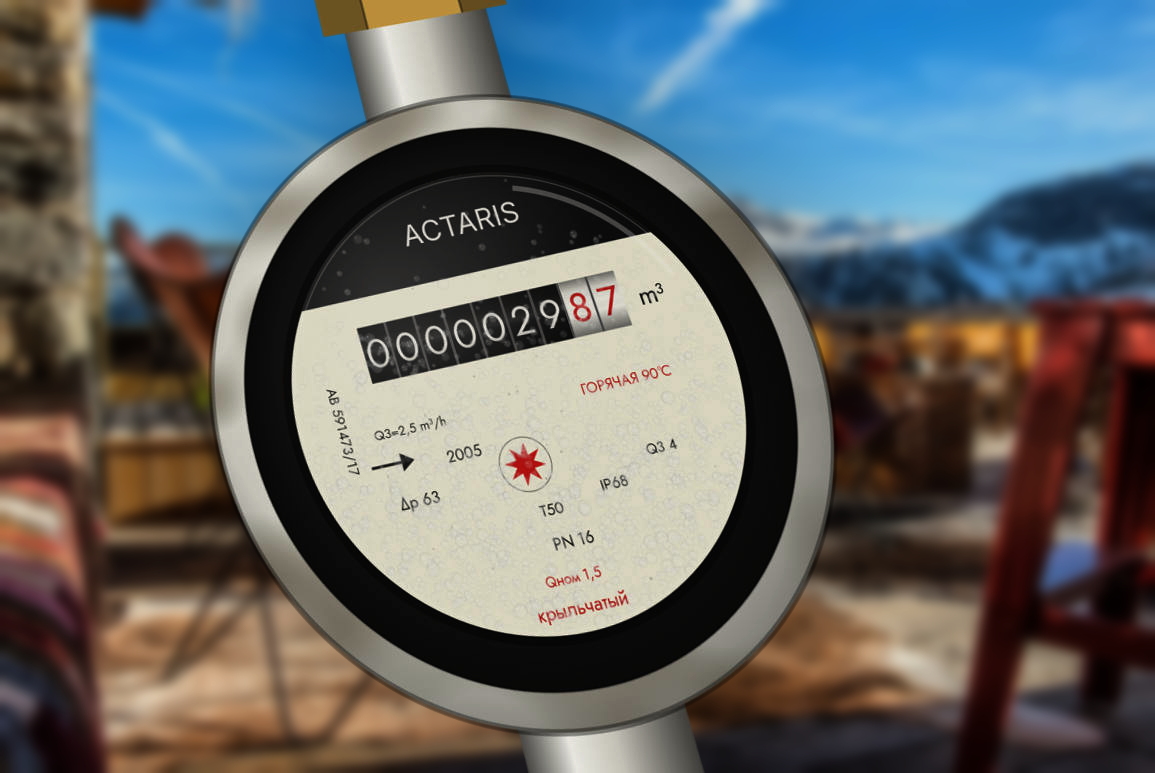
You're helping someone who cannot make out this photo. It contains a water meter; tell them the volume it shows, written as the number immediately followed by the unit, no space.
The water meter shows 29.87m³
